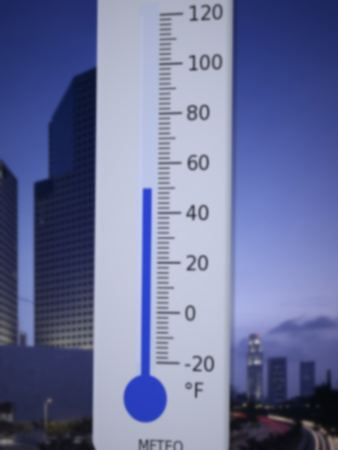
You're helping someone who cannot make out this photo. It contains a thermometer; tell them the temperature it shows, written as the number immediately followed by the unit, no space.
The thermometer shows 50°F
